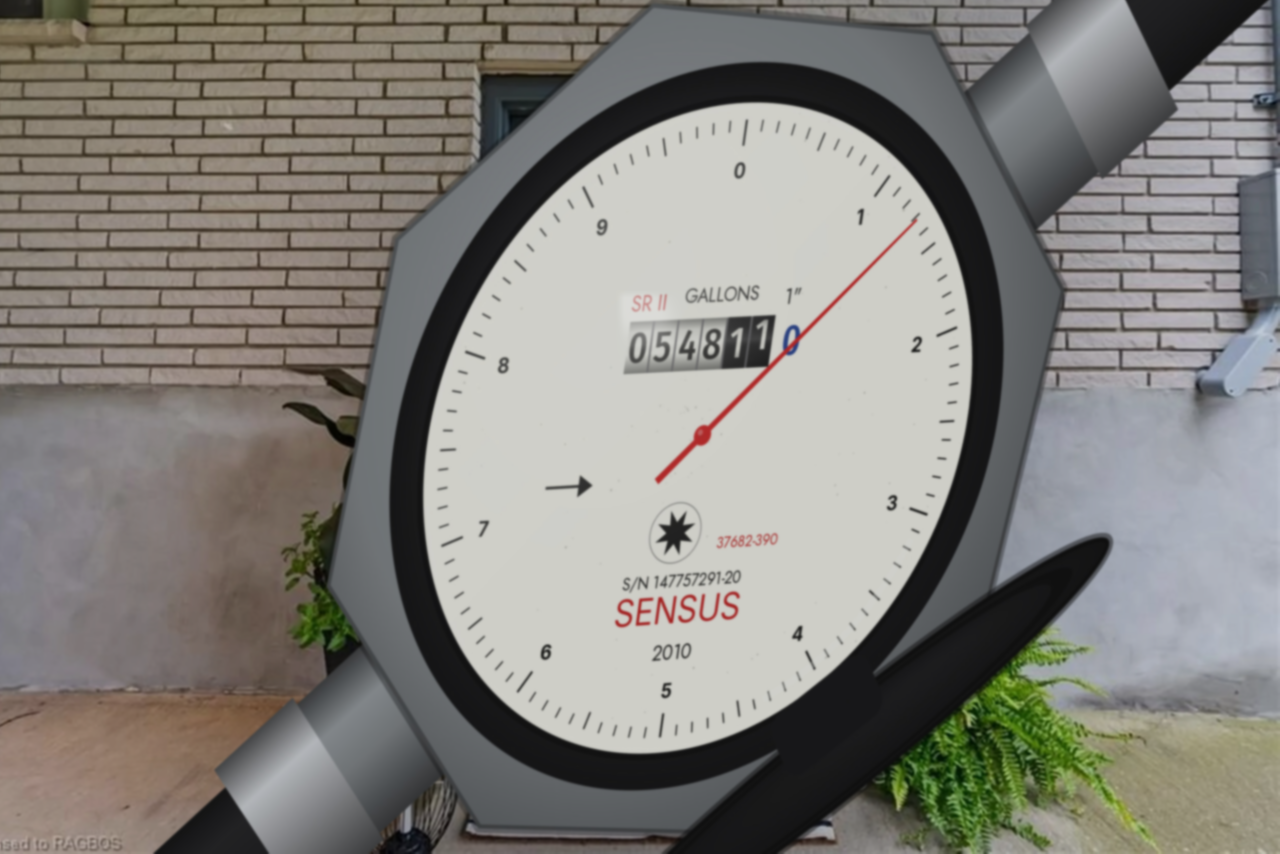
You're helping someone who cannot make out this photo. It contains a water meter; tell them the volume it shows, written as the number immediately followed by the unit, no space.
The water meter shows 548111.3gal
